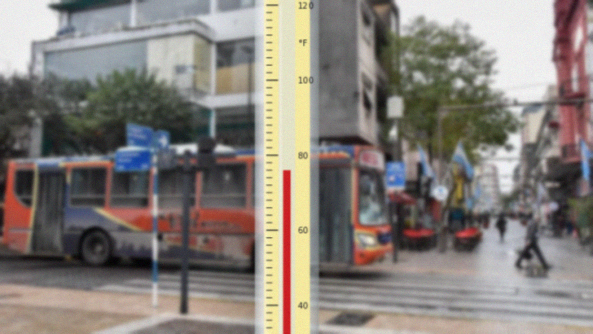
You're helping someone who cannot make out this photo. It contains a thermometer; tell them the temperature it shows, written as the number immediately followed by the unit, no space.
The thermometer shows 76°F
